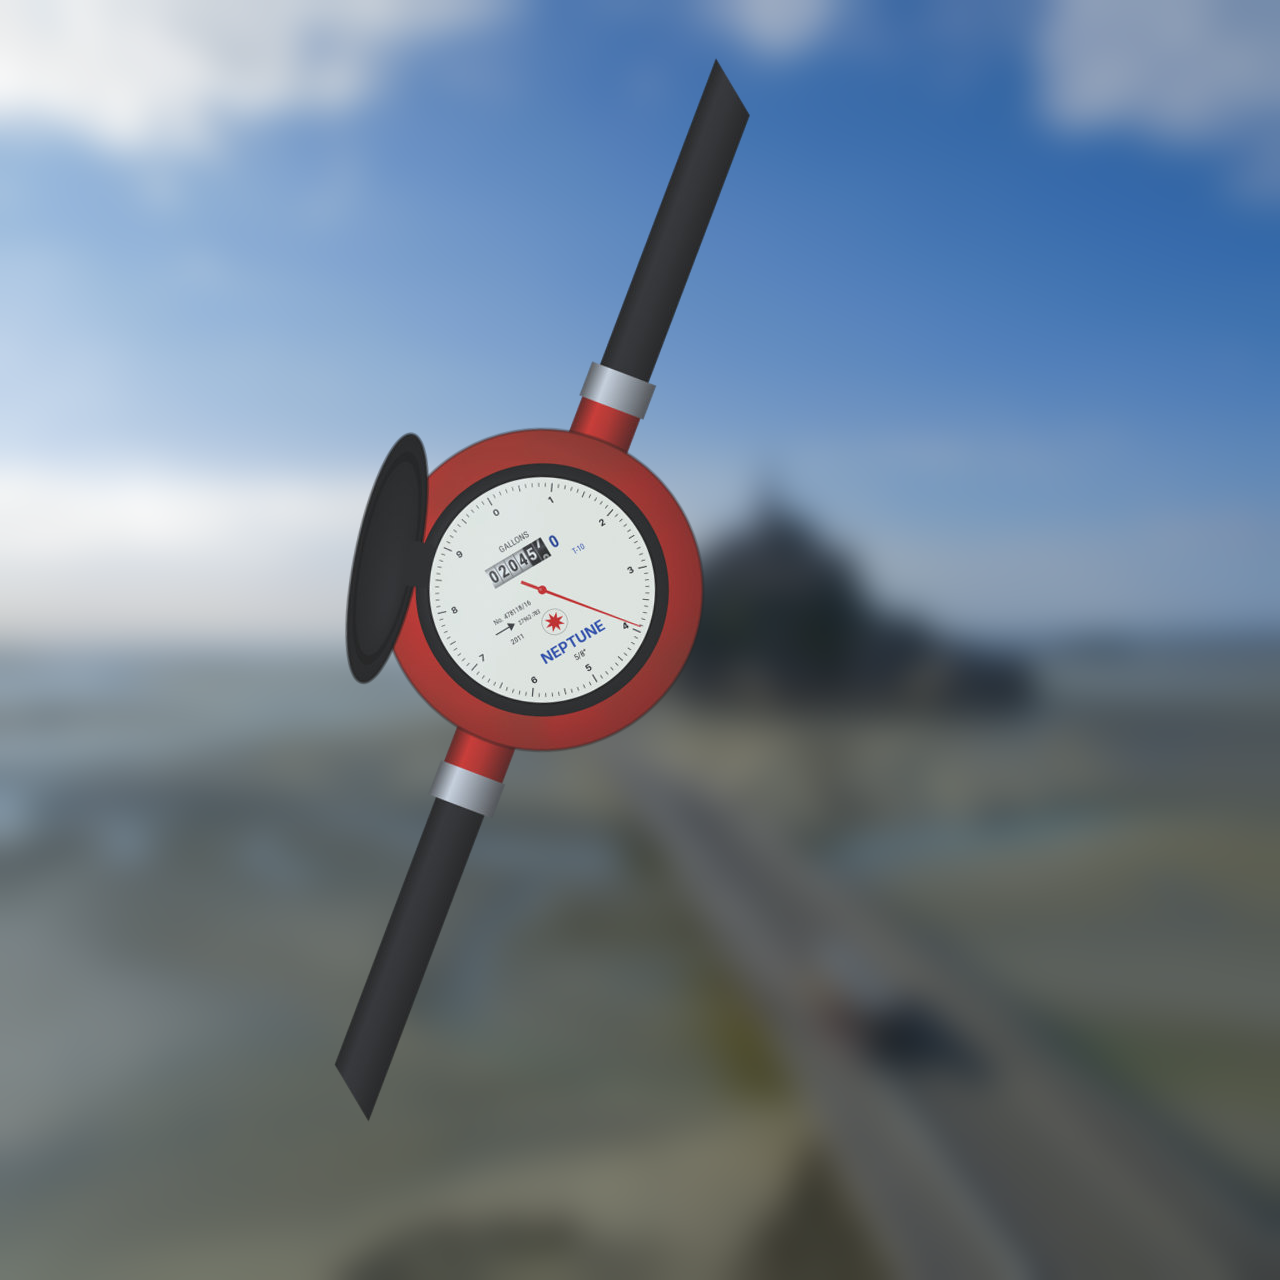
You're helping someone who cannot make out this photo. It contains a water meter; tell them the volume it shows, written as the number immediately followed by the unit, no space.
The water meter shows 204573.9gal
